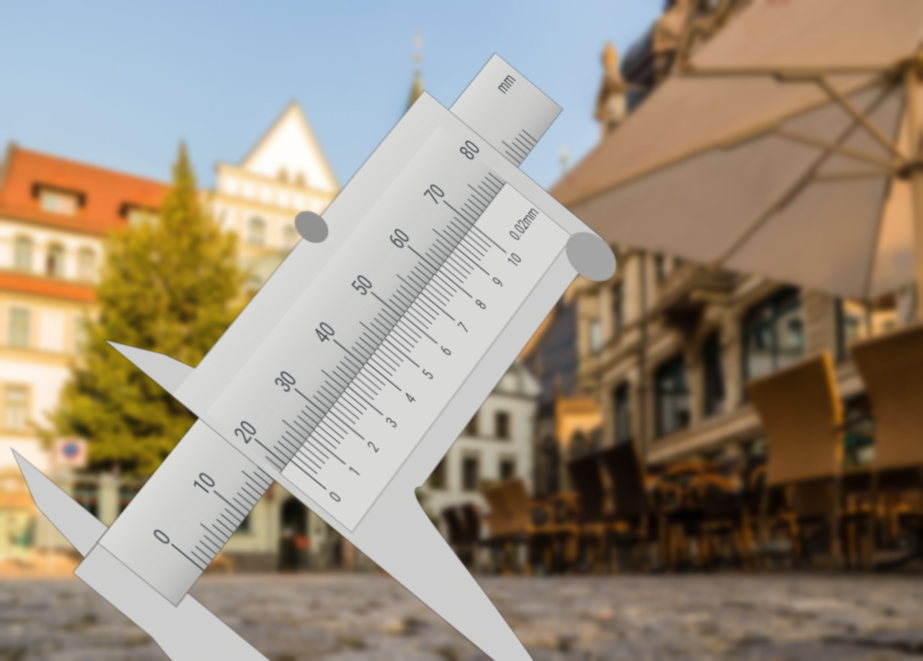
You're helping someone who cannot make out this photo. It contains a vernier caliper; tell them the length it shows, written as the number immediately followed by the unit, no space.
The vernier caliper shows 21.0mm
